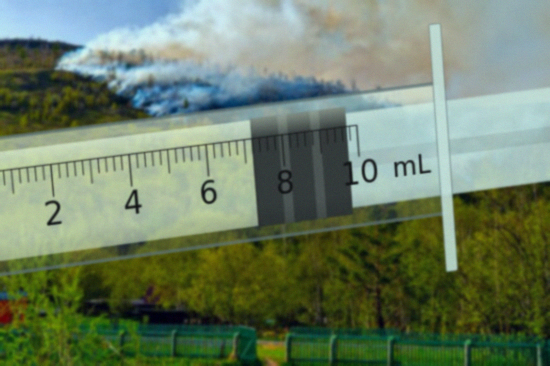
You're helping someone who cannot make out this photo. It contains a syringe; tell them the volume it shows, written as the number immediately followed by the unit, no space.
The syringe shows 7.2mL
